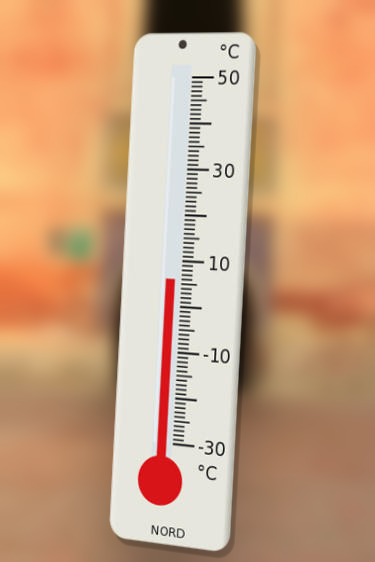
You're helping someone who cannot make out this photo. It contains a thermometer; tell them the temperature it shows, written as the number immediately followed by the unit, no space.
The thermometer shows 6°C
